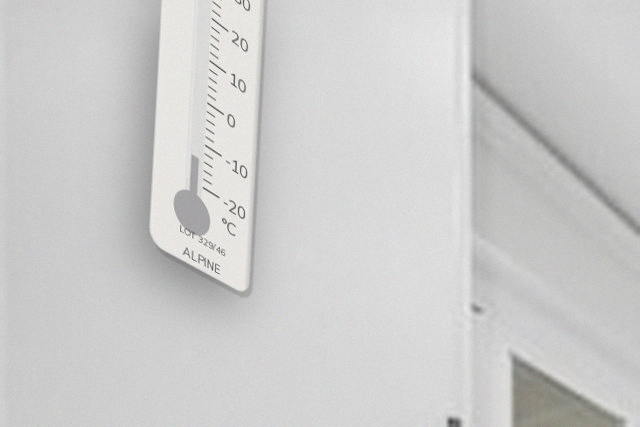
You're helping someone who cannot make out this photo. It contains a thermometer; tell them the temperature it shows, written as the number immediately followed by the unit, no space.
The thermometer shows -14°C
